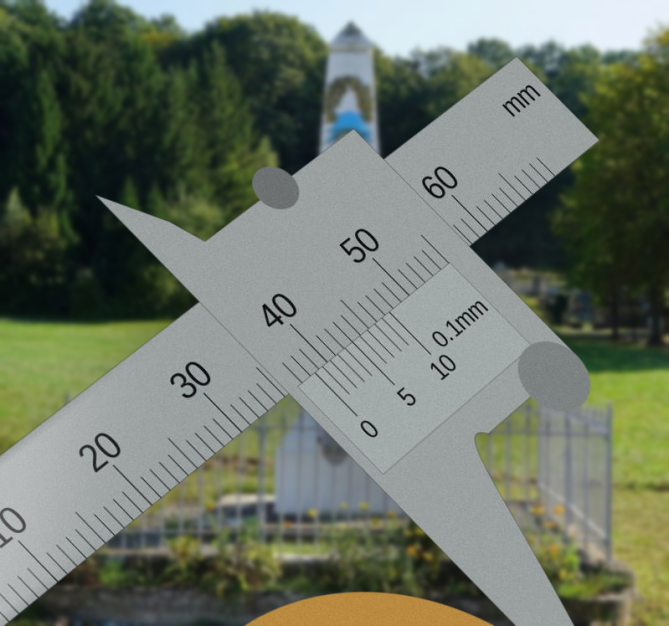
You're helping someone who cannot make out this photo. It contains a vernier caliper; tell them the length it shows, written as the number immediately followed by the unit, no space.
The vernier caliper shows 38.5mm
